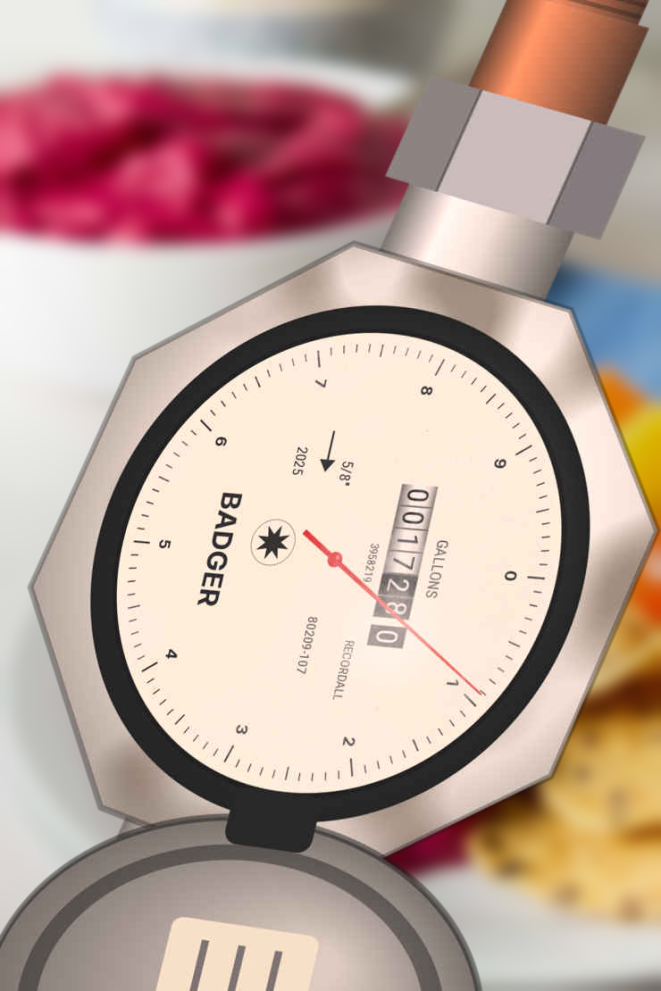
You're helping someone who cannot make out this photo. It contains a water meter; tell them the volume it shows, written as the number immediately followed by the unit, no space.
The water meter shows 17280.9gal
